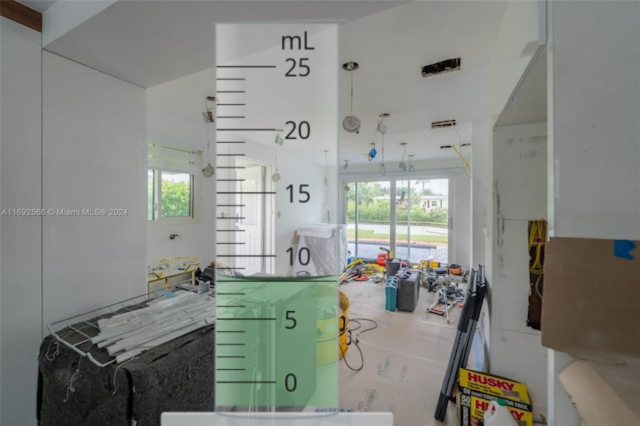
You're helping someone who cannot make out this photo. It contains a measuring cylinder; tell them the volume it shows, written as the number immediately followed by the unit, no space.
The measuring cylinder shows 8mL
